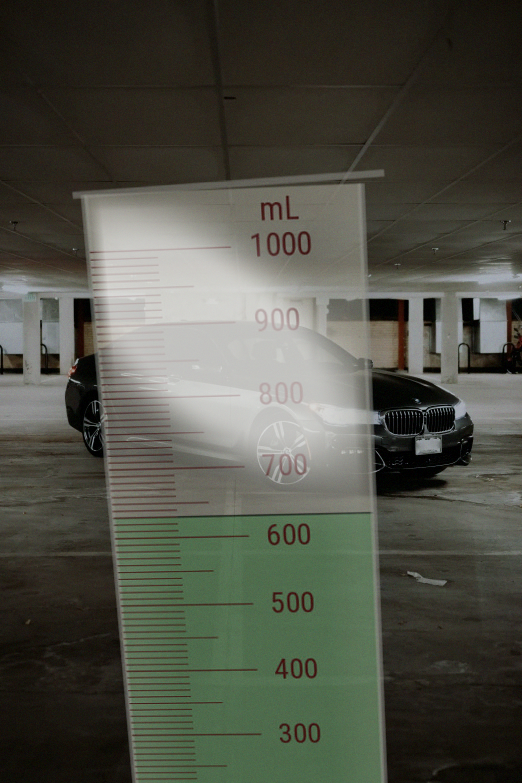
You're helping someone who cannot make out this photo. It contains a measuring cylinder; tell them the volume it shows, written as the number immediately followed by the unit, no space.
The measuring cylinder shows 630mL
